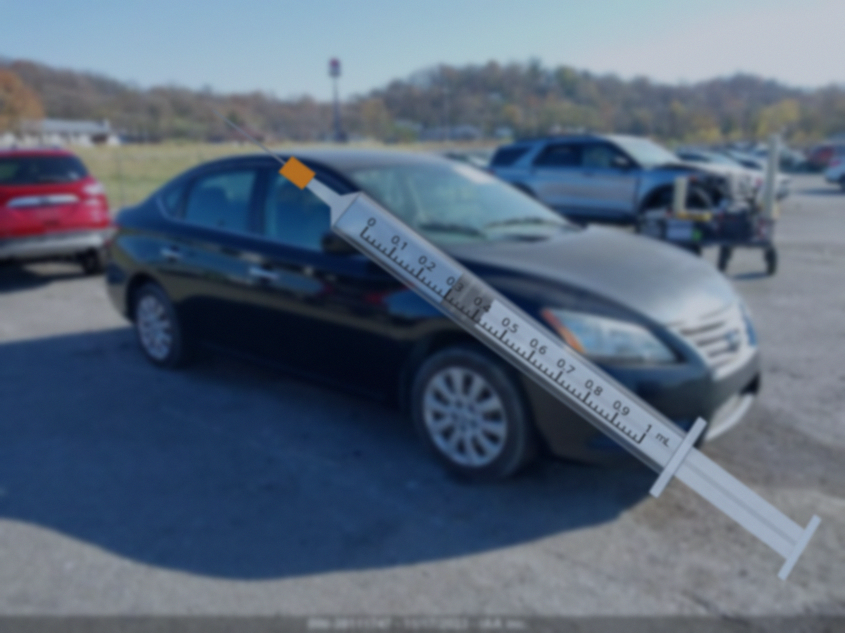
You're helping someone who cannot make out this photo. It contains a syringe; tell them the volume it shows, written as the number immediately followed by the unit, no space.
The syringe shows 0.3mL
